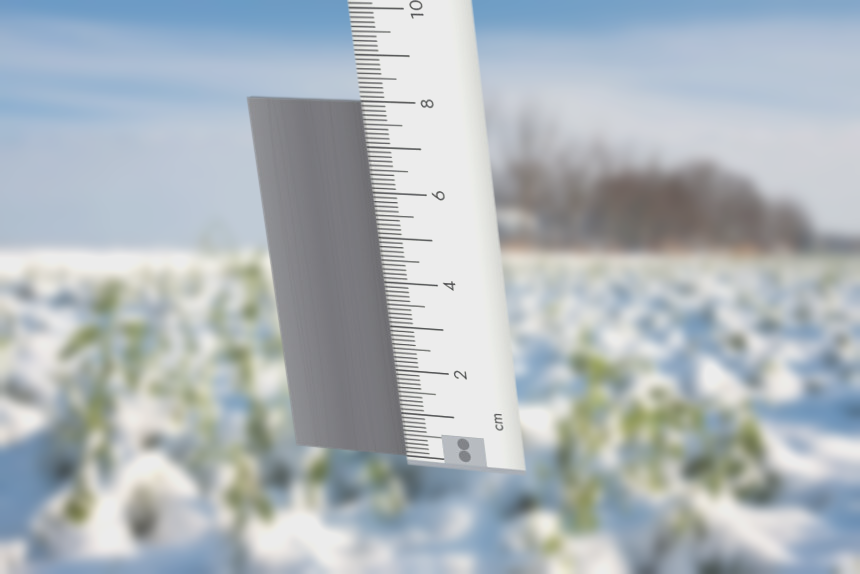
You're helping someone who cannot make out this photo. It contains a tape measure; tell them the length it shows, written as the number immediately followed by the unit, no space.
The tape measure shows 8cm
